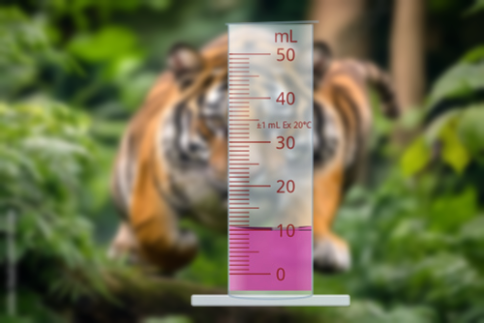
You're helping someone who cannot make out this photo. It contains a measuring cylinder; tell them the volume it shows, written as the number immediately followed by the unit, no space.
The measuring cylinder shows 10mL
